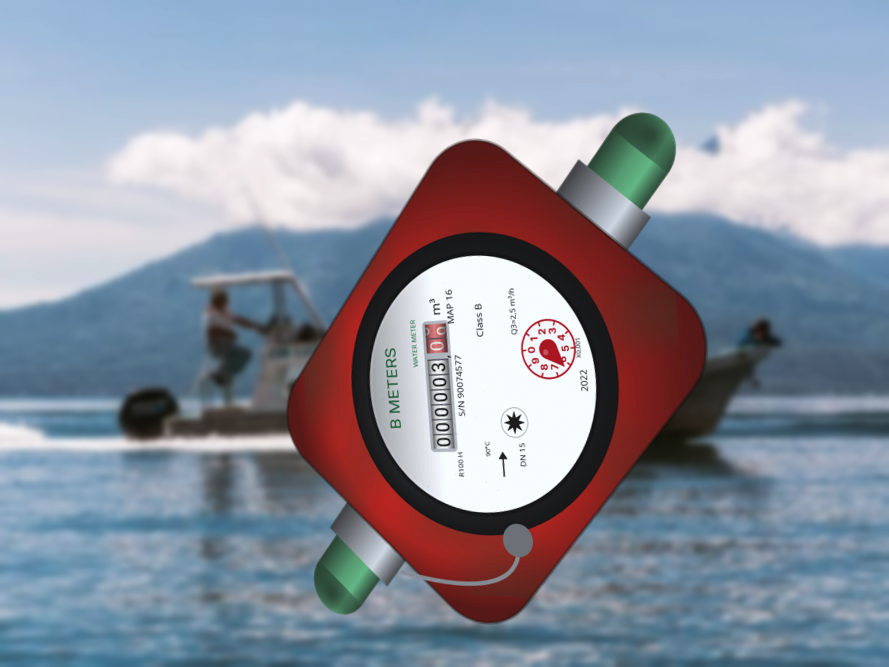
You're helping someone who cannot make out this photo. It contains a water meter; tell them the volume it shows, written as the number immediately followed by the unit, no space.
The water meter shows 3.086m³
